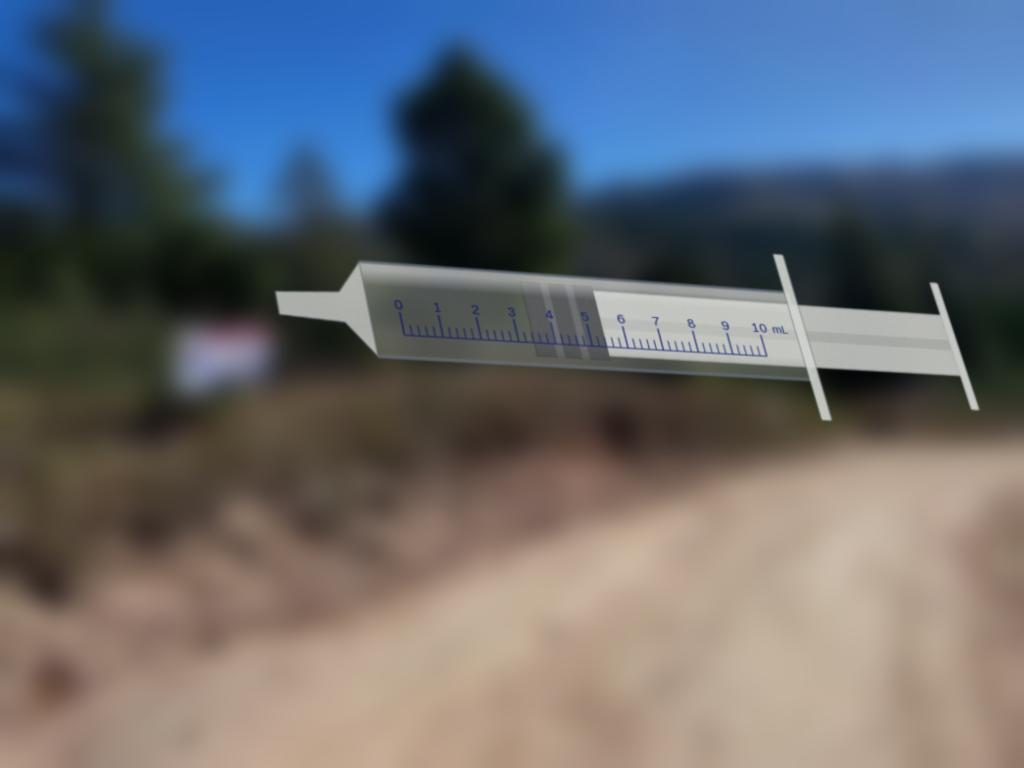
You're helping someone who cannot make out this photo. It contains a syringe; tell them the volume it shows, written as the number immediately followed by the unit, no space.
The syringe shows 3.4mL
